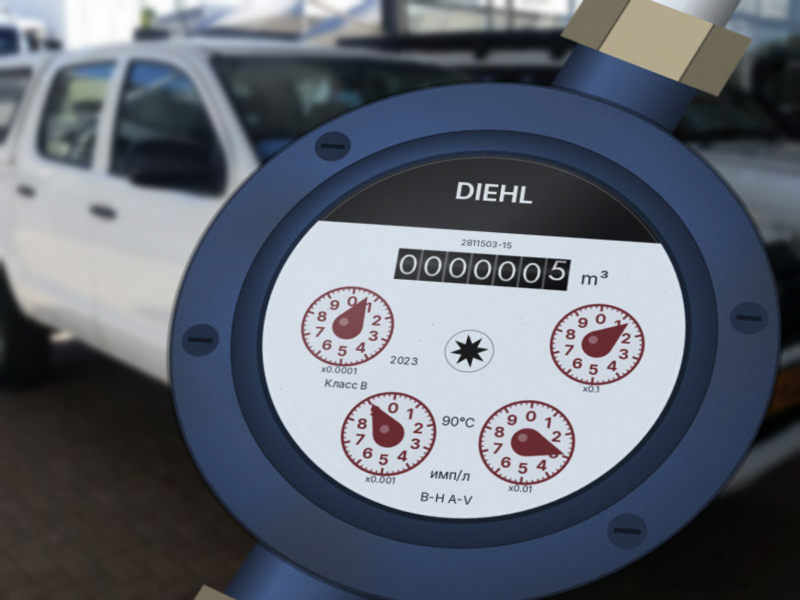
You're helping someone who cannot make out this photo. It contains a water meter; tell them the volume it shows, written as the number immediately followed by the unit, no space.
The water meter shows 5.1290m³
